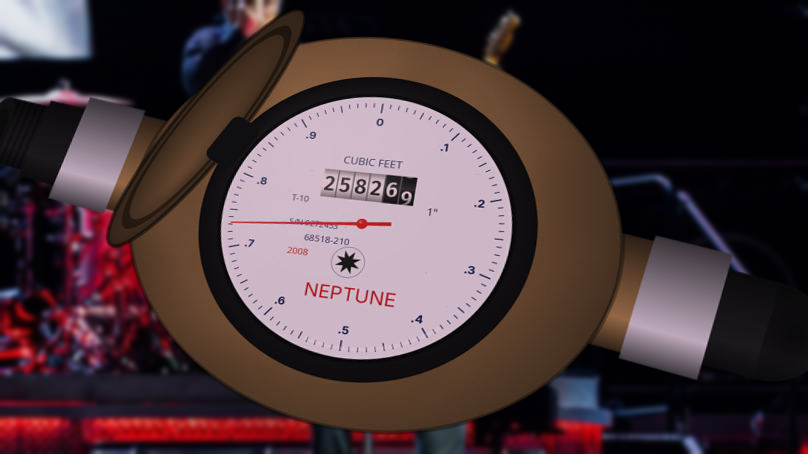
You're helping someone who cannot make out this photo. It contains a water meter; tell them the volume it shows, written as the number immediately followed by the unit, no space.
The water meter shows 258268.73ft³
